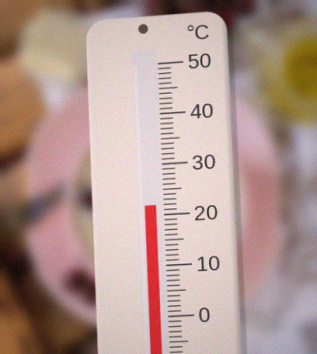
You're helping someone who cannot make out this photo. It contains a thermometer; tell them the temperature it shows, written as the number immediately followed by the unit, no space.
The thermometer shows 22°C
